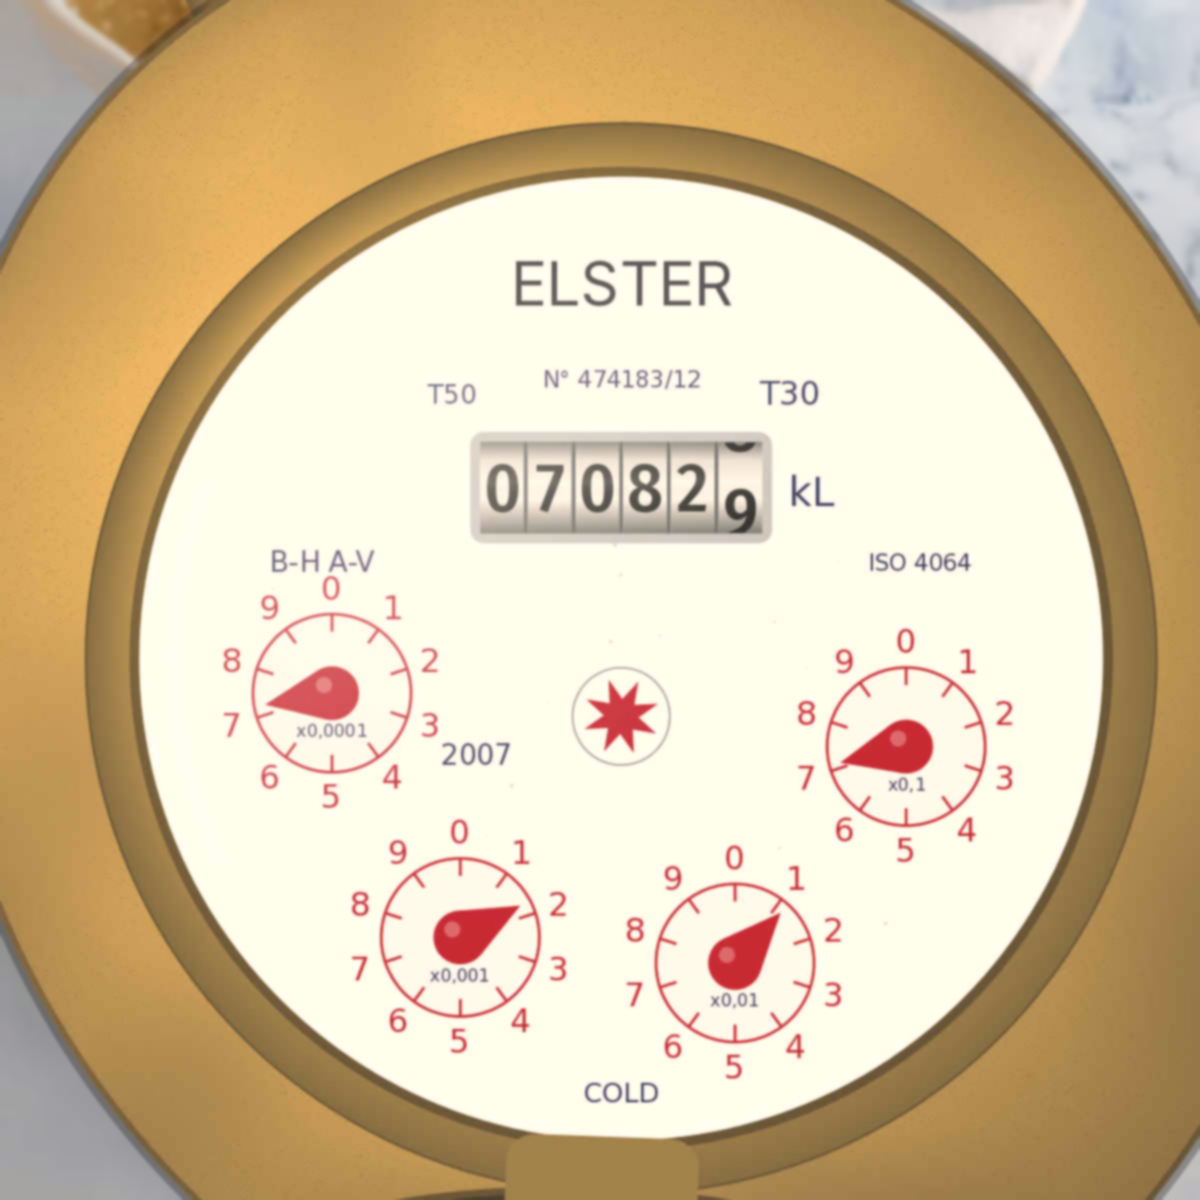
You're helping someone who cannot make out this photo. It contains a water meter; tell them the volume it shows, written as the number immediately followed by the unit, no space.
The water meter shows 70828.7117kL
